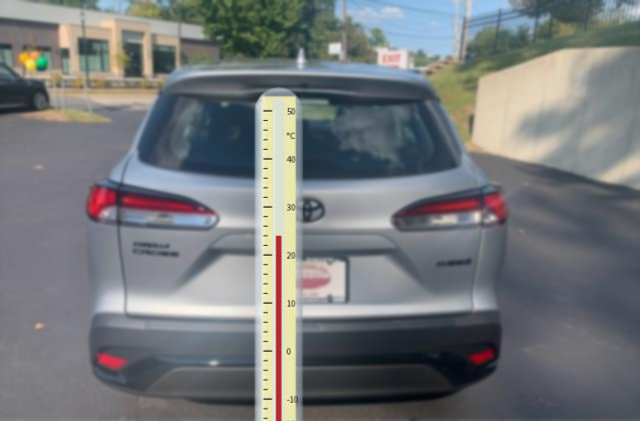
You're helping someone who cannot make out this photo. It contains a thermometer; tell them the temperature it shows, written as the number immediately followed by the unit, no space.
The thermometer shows 24°C
